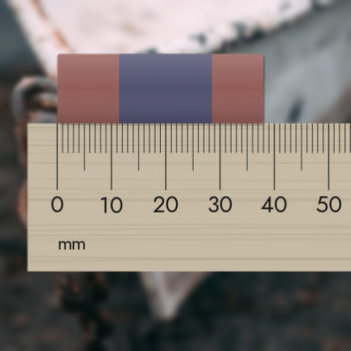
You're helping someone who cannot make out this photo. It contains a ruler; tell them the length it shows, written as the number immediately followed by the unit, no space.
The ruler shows 38mm
